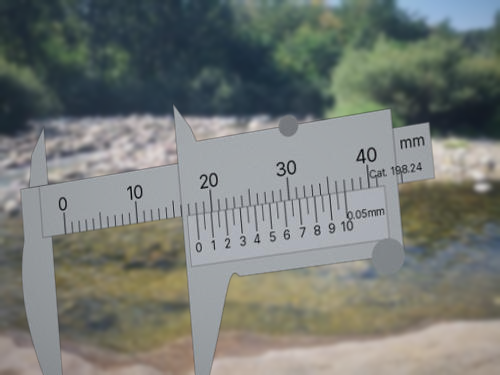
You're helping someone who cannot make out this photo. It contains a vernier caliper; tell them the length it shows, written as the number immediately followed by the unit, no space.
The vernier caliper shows 18.0mm
